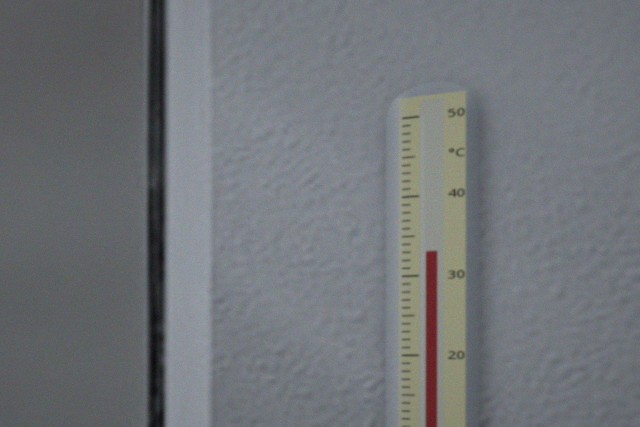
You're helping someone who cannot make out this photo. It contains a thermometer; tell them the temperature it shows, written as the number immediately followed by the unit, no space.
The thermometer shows 33°C
